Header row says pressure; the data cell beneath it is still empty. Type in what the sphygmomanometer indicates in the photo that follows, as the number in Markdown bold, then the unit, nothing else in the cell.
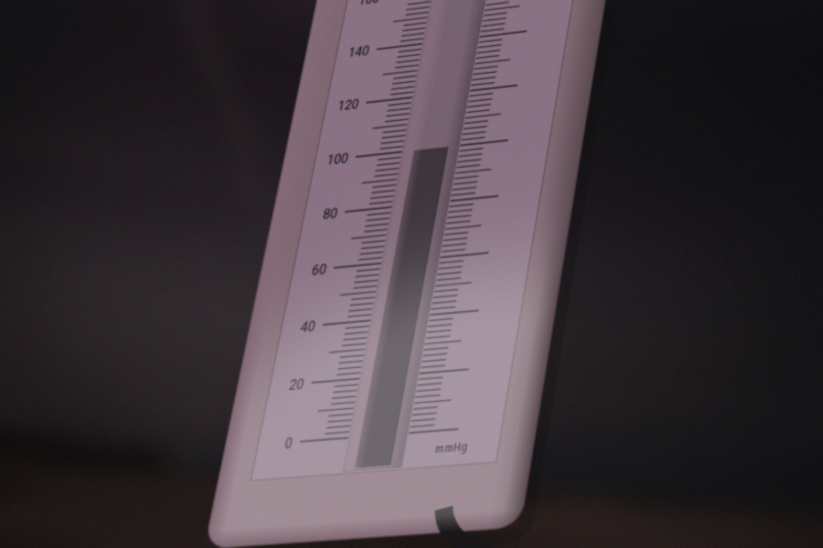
**100** mmHg
